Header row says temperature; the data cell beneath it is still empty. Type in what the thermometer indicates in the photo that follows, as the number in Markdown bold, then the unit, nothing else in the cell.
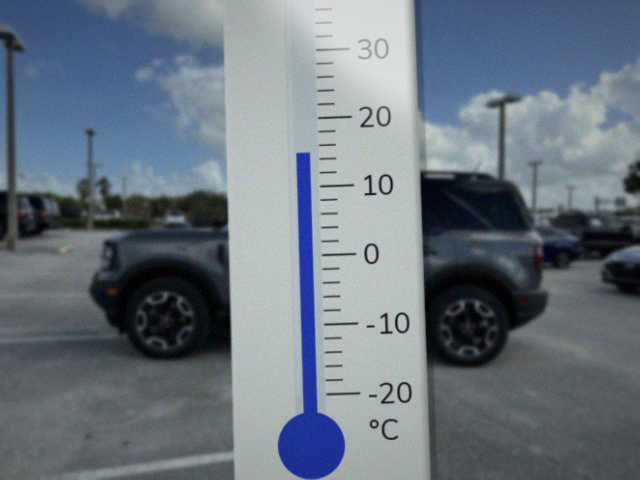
**15** °C
